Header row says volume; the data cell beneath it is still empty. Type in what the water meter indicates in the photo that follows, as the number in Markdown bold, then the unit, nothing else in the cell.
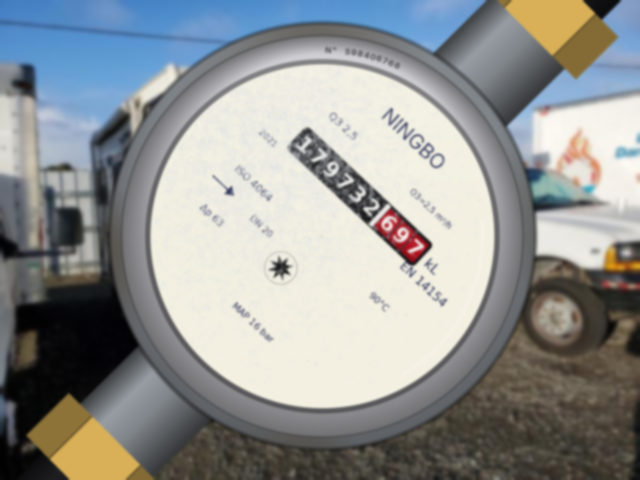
**179732.697** kL
